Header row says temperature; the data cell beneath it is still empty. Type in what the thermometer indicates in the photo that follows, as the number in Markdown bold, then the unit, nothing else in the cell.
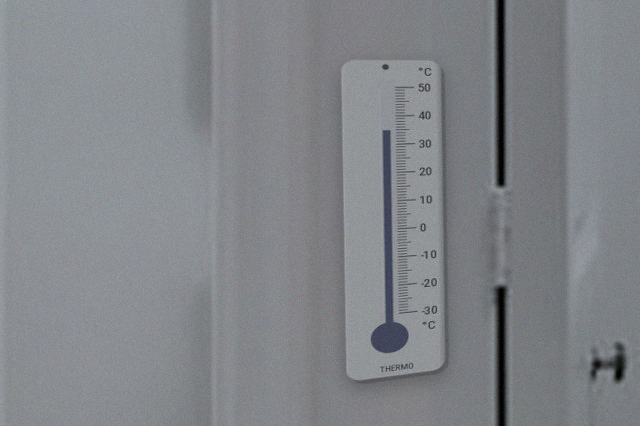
**35** °C
